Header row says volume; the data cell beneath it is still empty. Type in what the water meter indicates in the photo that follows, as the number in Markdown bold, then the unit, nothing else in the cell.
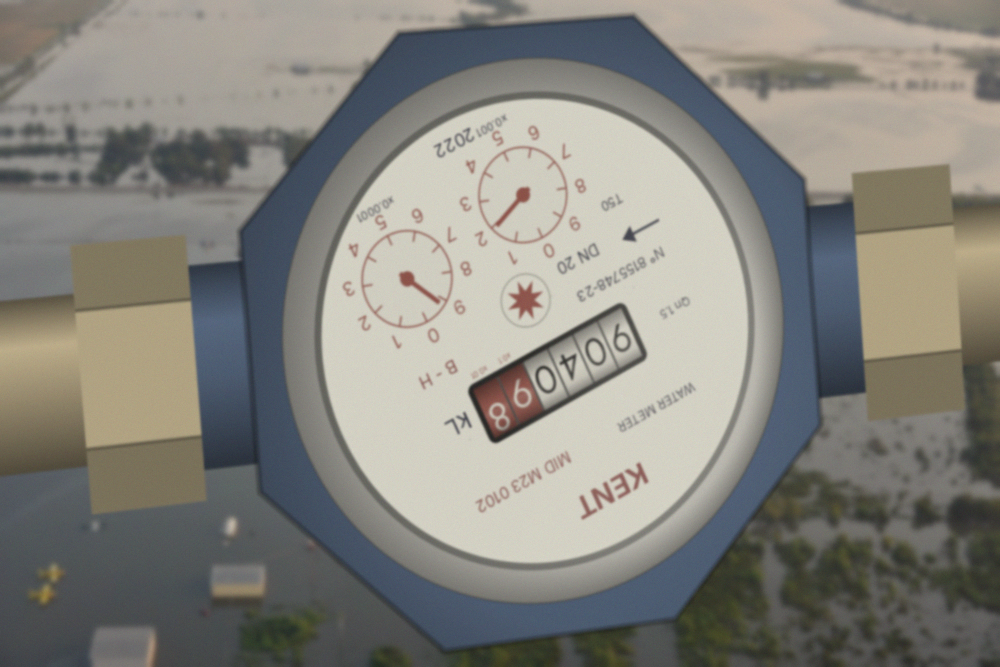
**9040.9819** kL
